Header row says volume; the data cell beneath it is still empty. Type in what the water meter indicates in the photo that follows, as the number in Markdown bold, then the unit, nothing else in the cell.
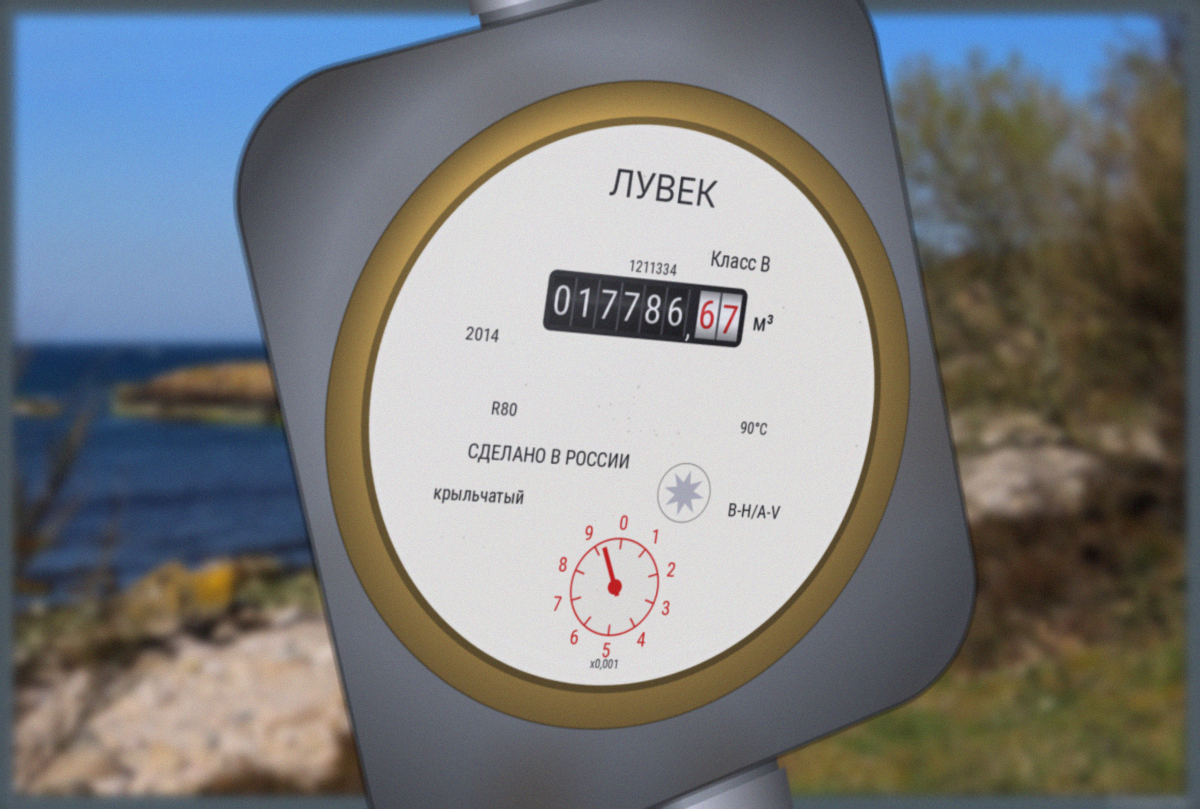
**17786.669** m³
